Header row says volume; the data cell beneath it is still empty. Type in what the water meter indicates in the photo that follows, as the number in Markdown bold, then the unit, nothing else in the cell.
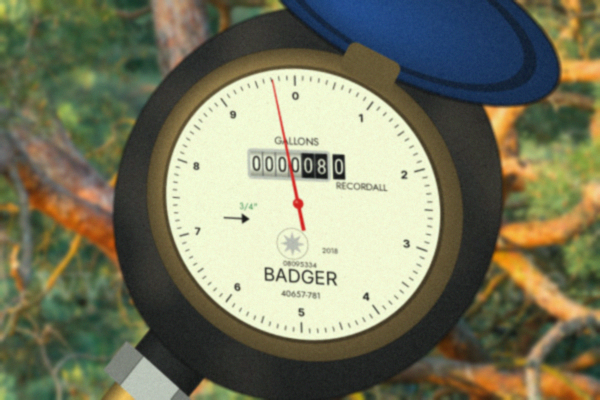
**79.7** gal
